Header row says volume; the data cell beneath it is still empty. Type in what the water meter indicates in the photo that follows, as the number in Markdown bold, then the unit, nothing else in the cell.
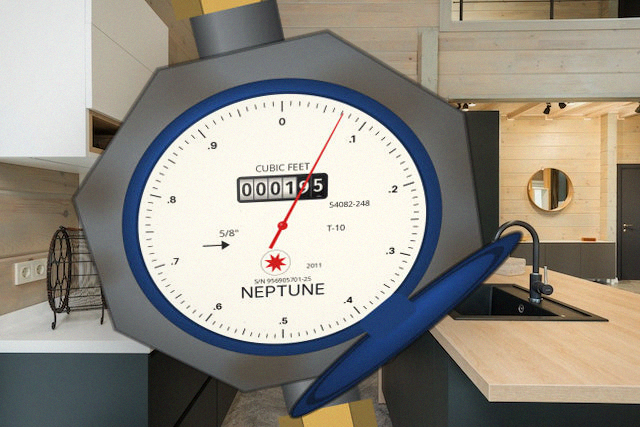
**195.07** ft³
